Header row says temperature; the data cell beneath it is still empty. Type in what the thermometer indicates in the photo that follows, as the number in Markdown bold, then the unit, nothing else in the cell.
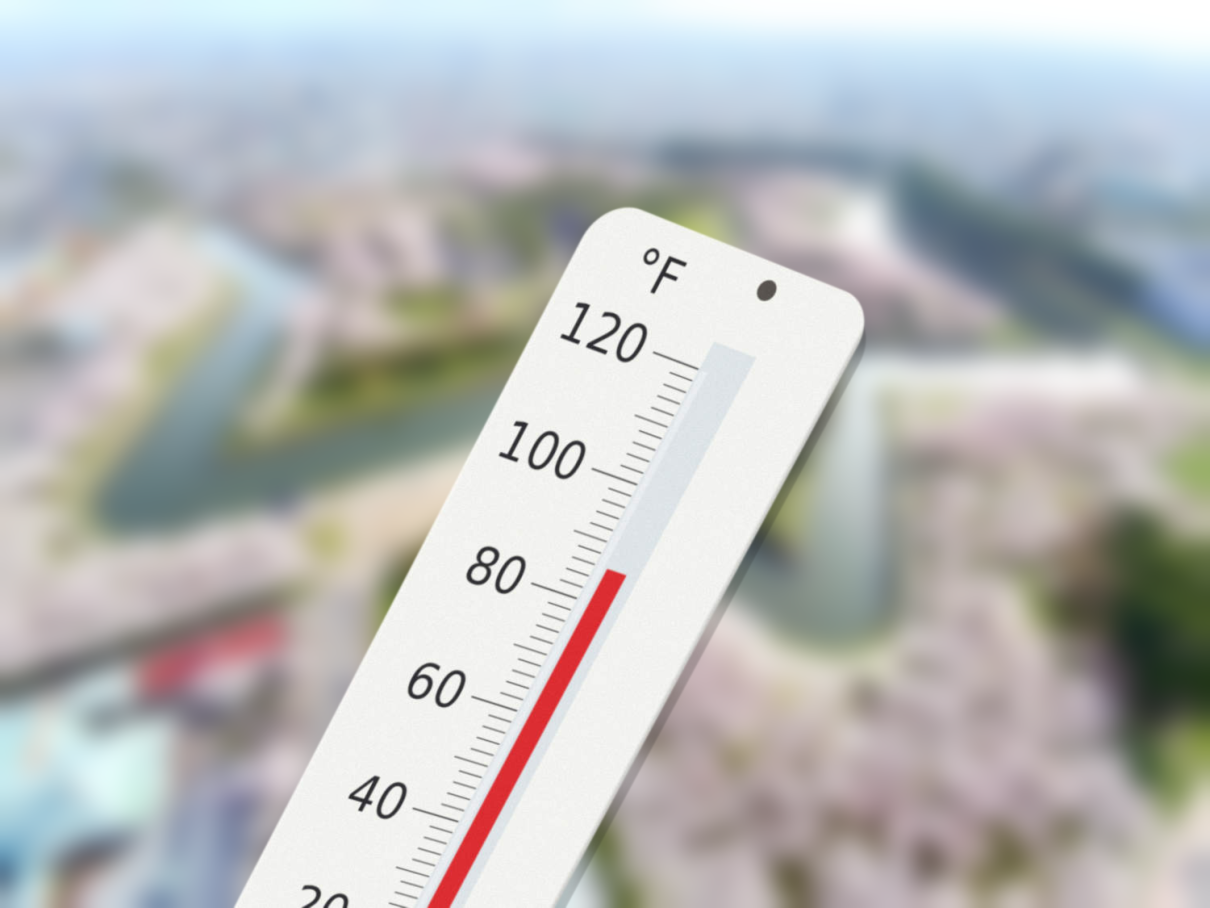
**86** °F
